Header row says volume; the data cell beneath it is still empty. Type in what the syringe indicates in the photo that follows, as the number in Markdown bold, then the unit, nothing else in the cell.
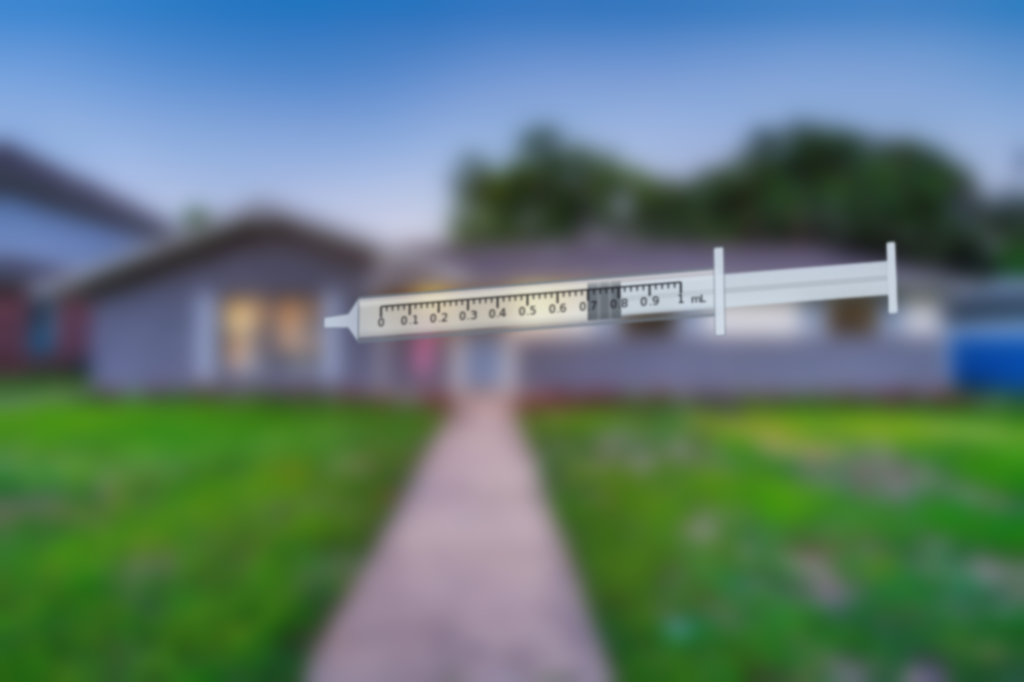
**0.7** mL
